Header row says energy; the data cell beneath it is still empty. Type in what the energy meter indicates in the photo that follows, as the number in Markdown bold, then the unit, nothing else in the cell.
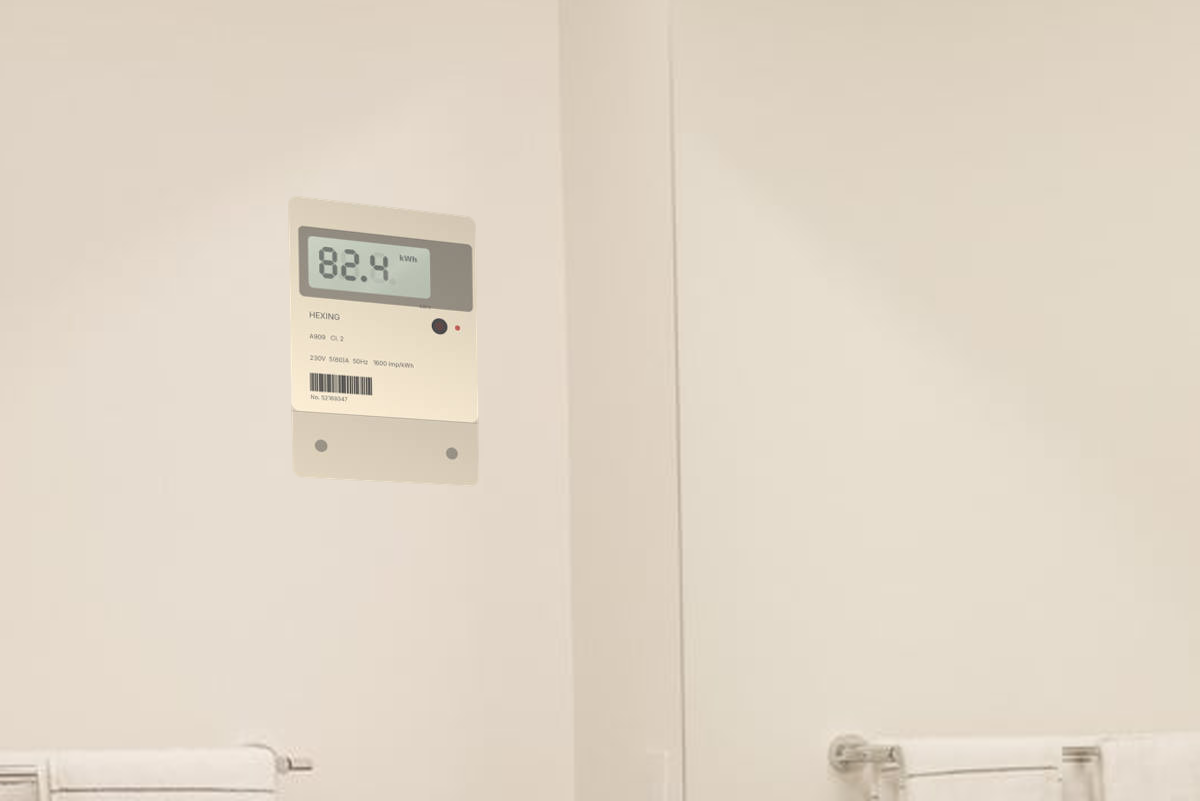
**82.4** kWh
